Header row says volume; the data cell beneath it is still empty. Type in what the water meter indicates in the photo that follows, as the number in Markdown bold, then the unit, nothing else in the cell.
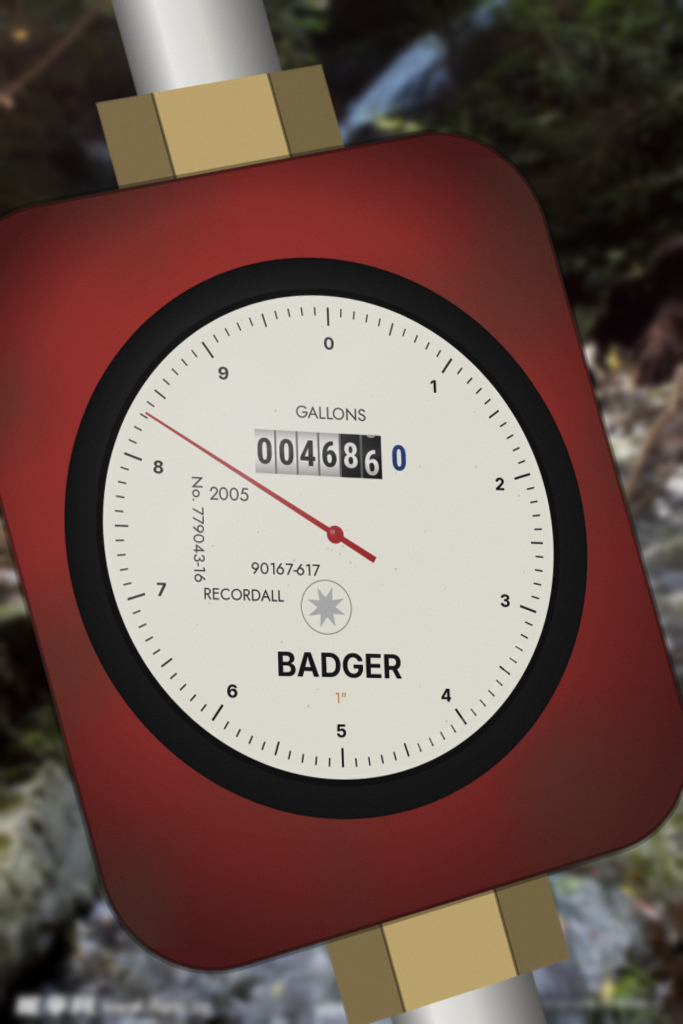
**46858.3** gal
